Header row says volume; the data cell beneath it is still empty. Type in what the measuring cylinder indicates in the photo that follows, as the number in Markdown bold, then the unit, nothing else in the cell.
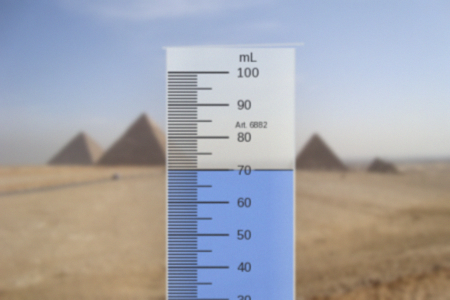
**70** mL
